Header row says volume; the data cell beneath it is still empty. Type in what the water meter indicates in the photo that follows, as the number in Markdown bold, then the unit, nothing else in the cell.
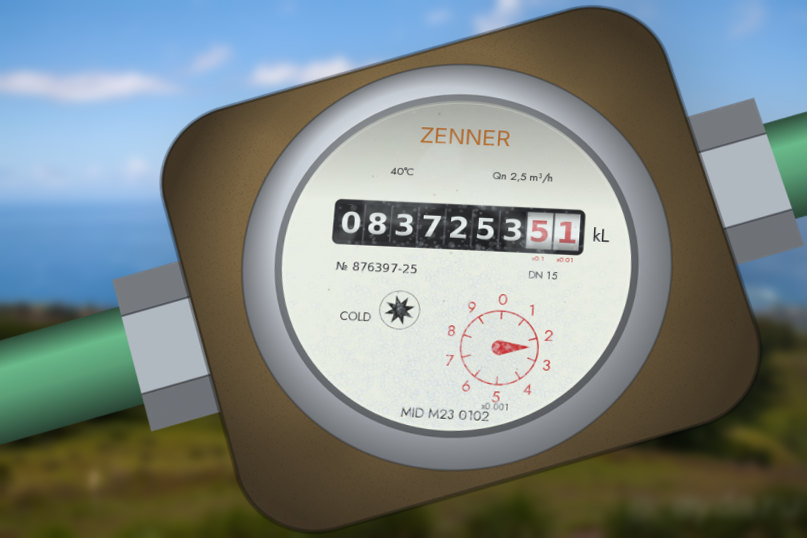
**837253.512** kL
